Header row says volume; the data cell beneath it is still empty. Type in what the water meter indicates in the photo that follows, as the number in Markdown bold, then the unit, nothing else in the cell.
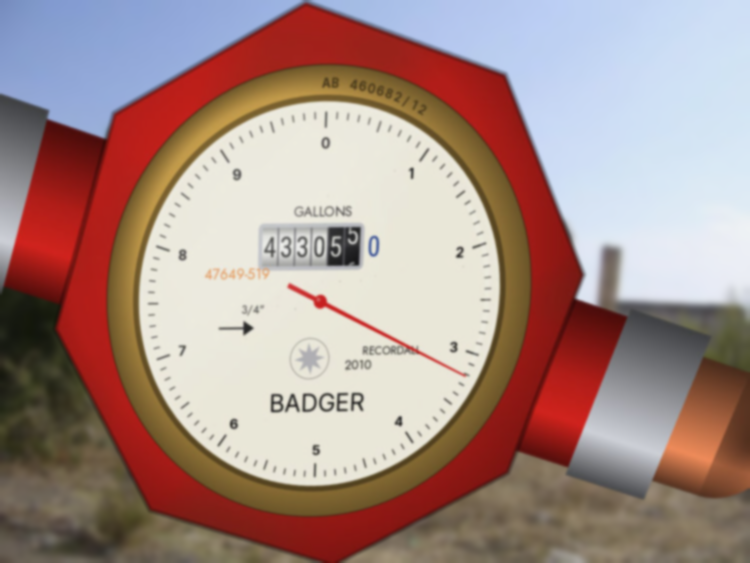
**4330553.2** gal
